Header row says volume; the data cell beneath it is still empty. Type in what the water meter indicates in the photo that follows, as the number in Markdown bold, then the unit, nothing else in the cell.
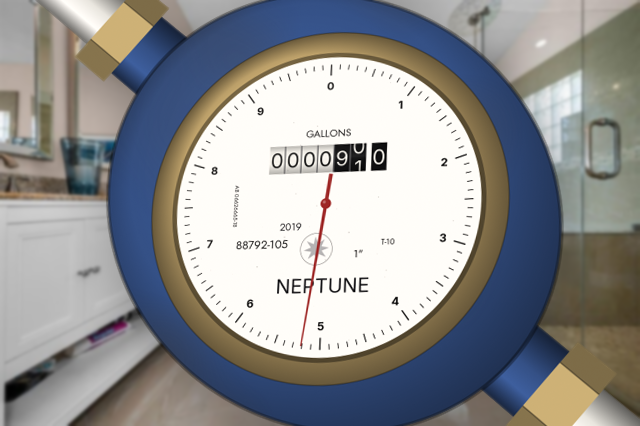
**905.2** gal
